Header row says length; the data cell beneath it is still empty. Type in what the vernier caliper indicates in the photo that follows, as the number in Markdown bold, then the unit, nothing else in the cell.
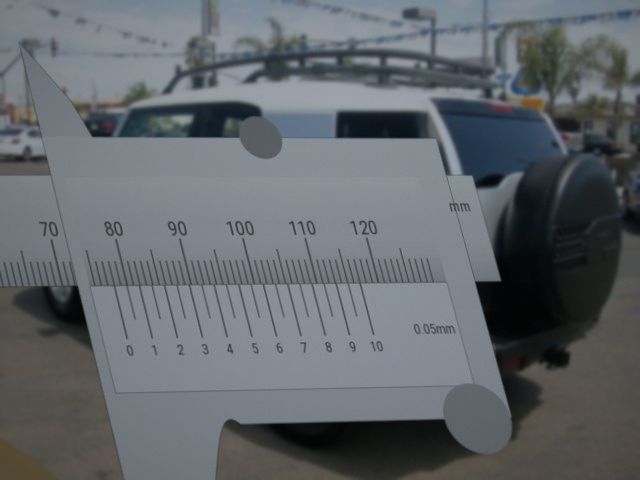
**78.0** mm
